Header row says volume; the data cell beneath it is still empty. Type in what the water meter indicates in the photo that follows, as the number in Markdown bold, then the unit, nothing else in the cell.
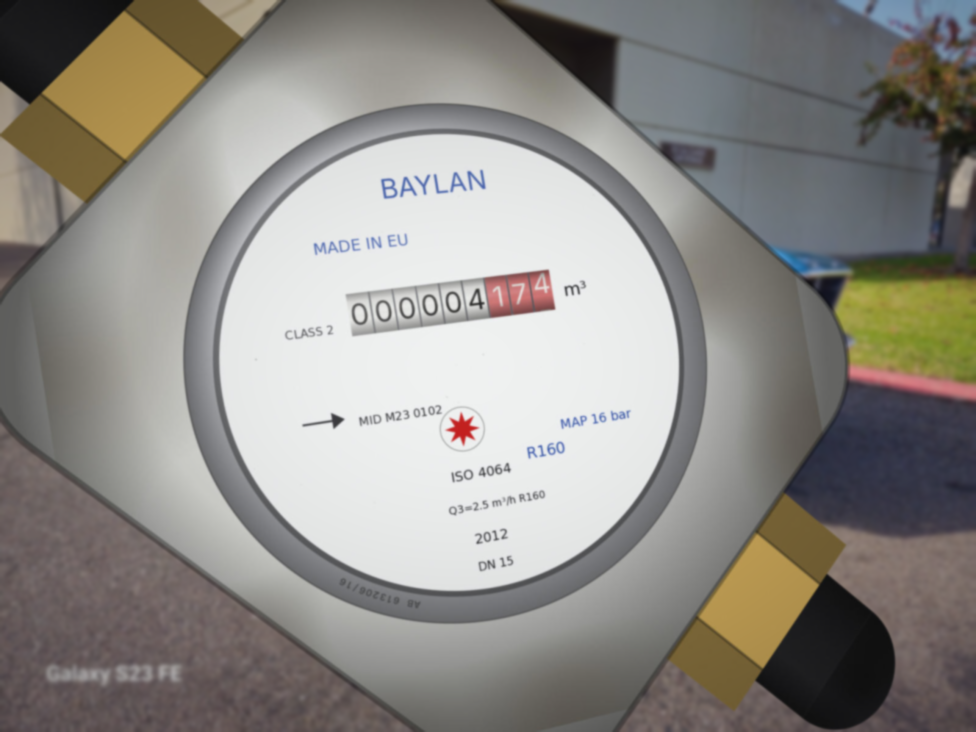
**4.174** m³
